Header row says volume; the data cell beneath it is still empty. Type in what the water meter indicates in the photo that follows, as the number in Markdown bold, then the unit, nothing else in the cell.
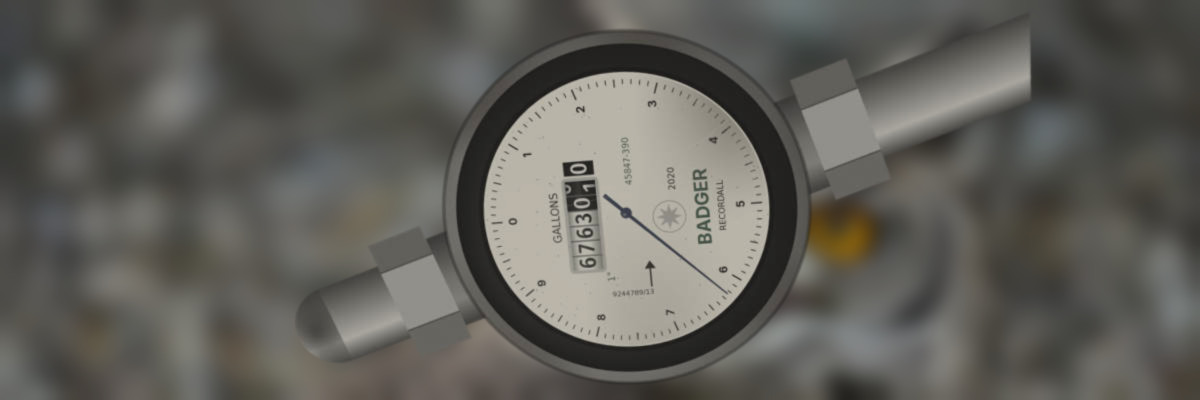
**6763006.2** gal
